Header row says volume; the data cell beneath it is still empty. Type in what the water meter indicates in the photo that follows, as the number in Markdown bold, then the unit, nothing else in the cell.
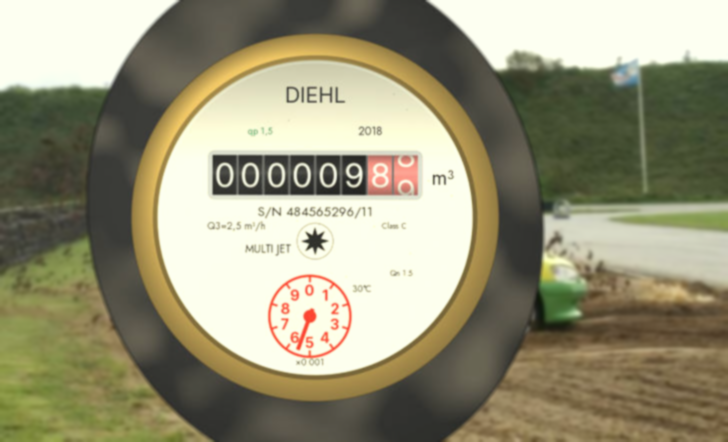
**9.885** m³
